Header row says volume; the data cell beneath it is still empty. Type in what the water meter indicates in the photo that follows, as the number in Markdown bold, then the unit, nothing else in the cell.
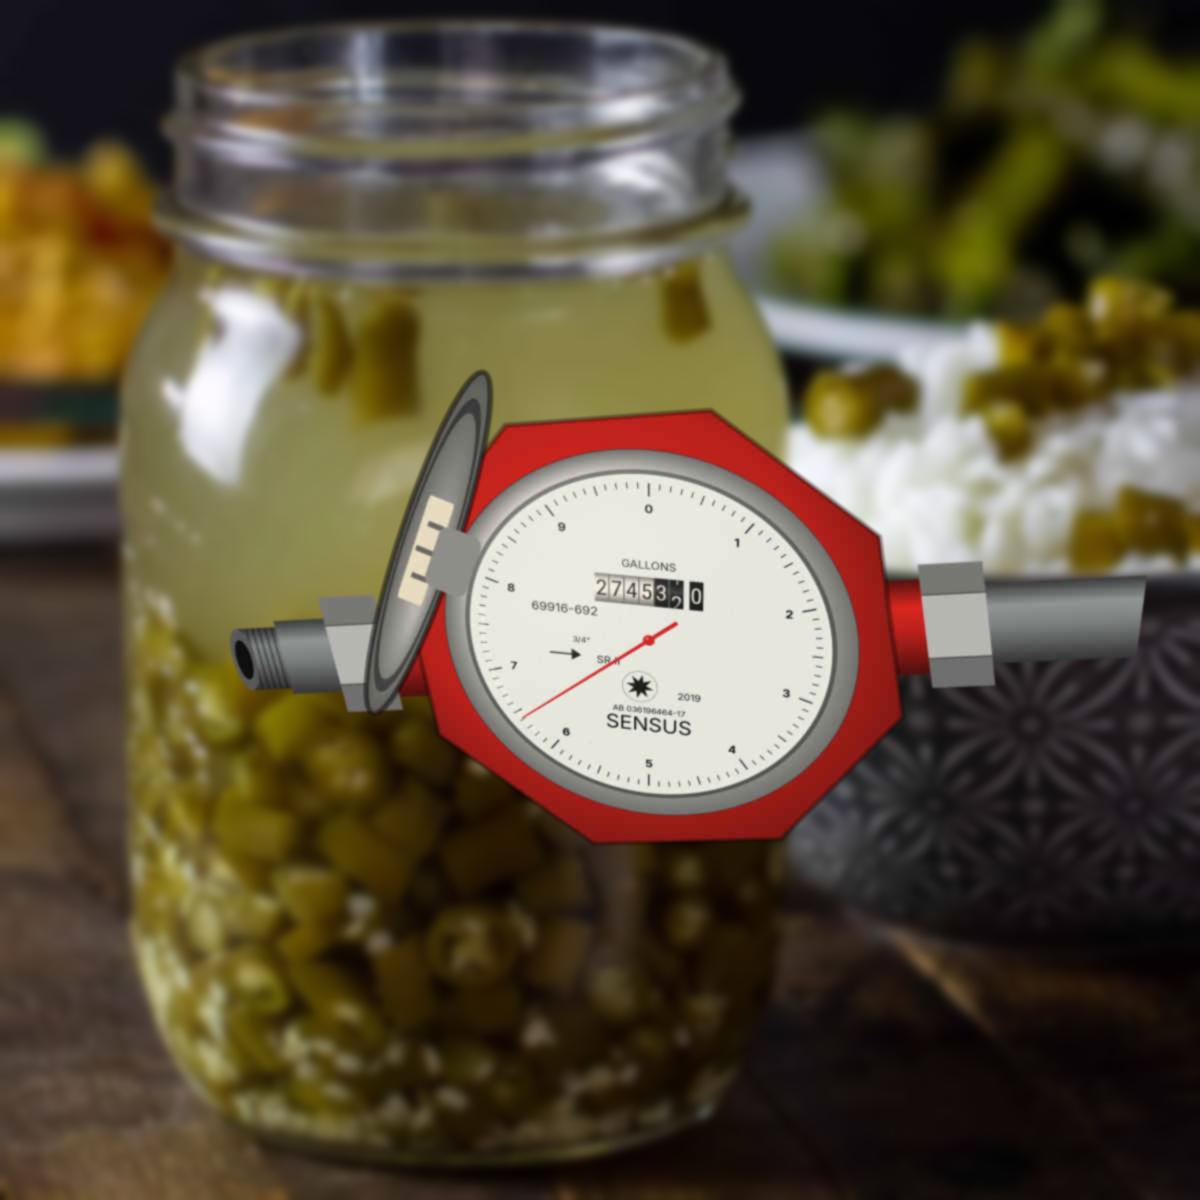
**2745316.4** gal
